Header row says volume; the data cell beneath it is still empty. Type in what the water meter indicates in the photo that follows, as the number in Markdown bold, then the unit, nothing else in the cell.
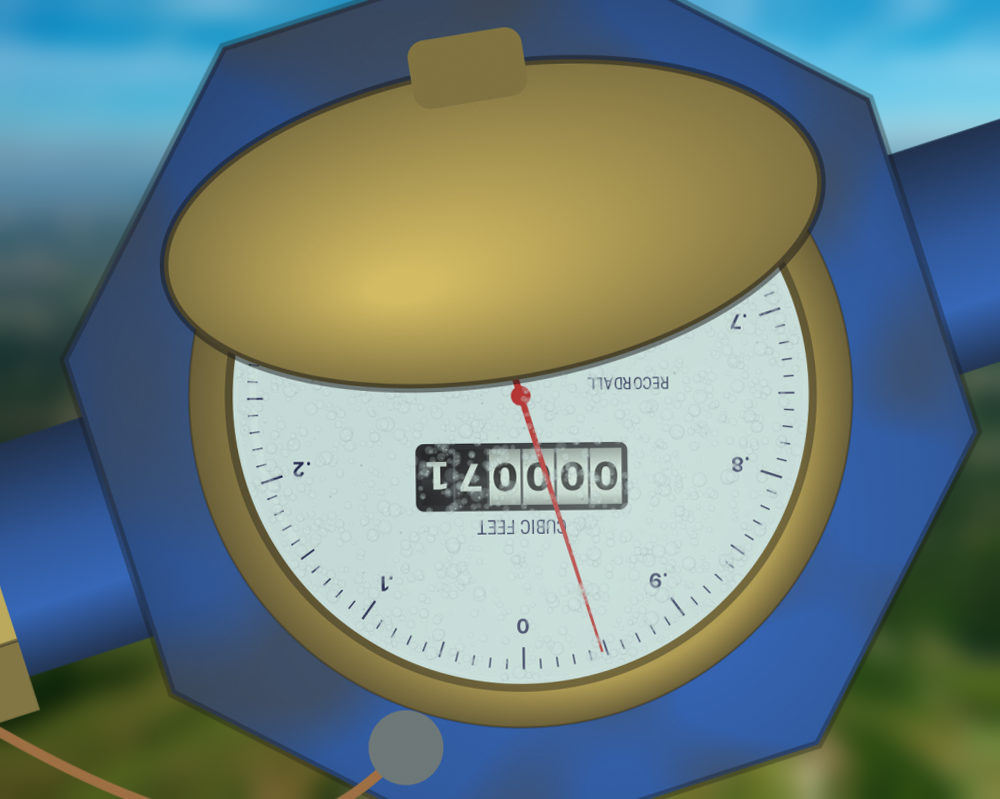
**70.95** ft³
